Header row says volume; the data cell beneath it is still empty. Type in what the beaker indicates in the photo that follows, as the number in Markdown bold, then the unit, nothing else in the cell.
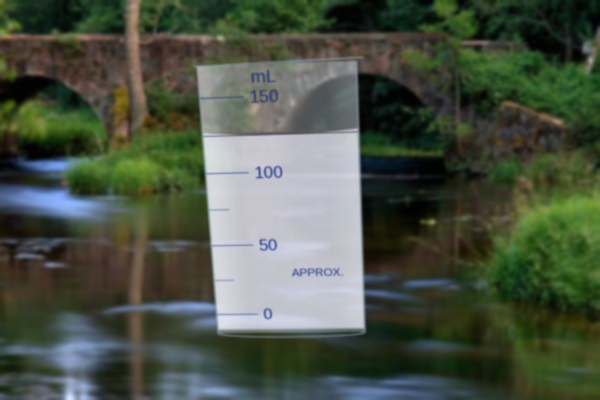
**125** mL
